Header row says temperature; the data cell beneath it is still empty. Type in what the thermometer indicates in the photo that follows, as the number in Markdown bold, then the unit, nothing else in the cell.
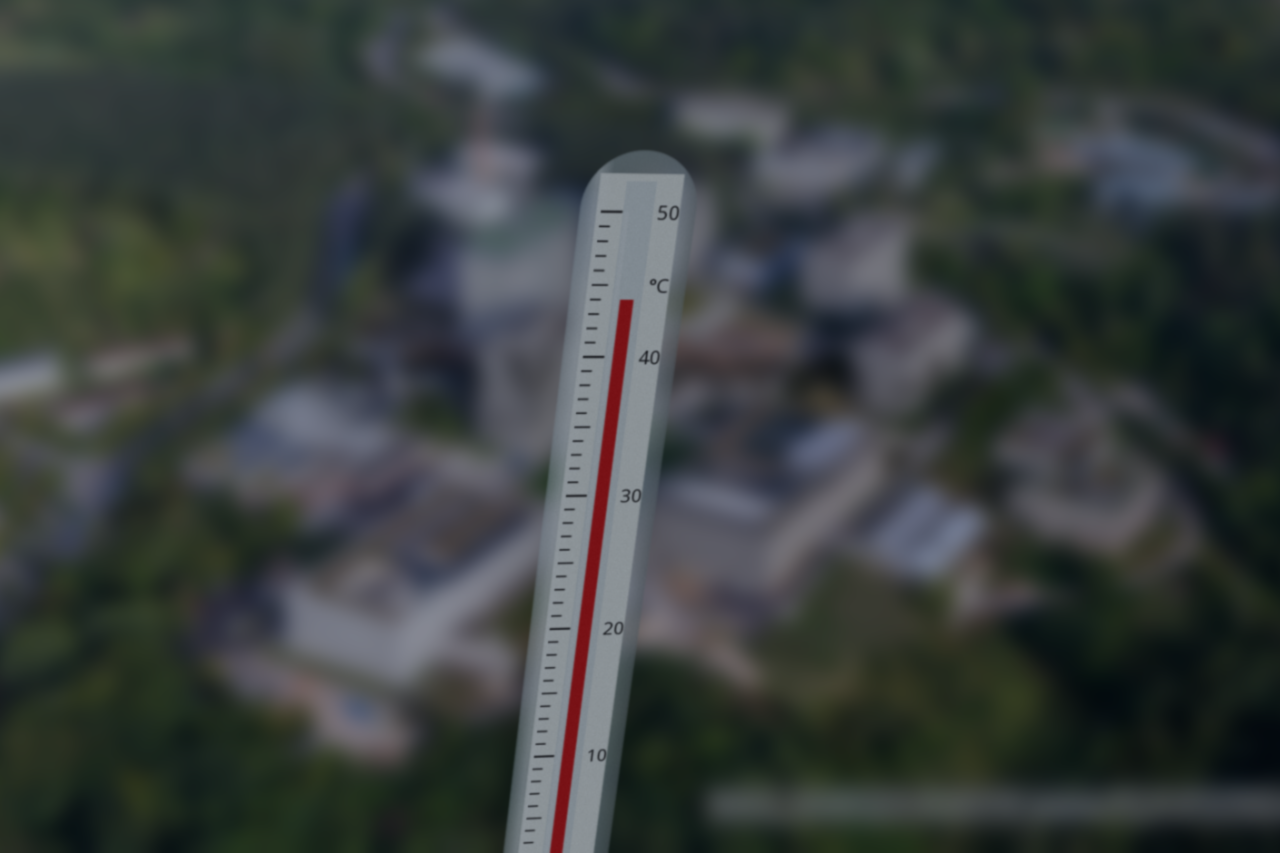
**44** °C
